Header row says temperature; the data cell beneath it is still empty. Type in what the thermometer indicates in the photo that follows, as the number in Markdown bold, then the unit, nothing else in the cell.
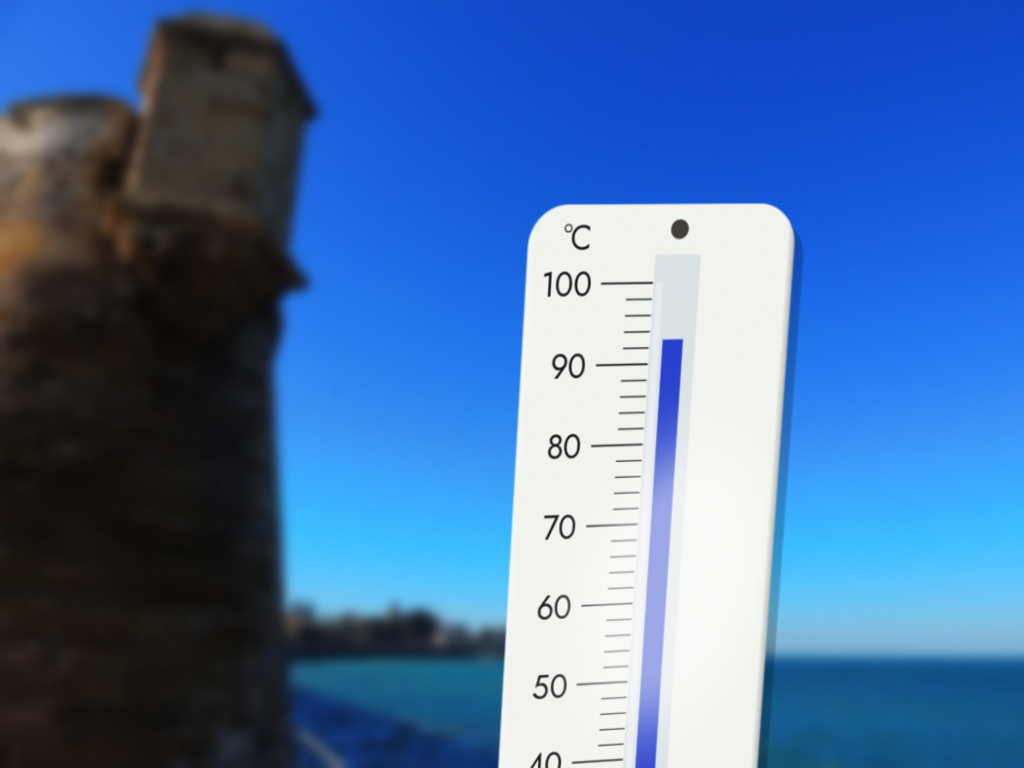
**93** °C
